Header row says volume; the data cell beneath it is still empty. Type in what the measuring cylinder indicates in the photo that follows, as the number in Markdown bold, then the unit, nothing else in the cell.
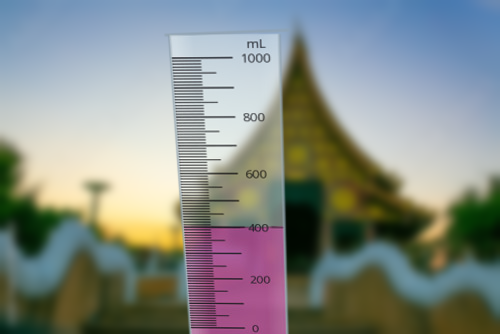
**400** mL
